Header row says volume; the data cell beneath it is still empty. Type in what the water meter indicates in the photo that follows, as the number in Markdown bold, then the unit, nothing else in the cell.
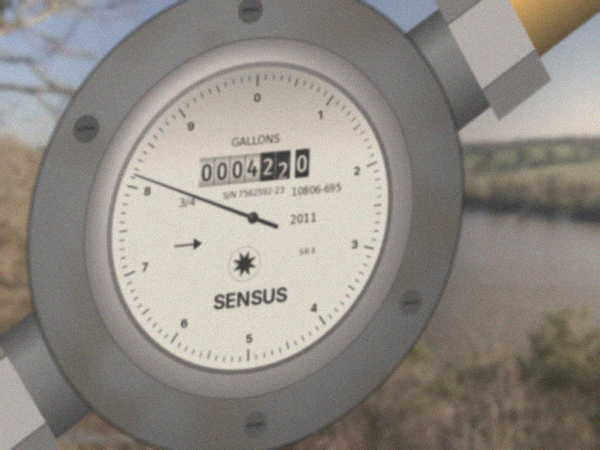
**4218.1** gal
